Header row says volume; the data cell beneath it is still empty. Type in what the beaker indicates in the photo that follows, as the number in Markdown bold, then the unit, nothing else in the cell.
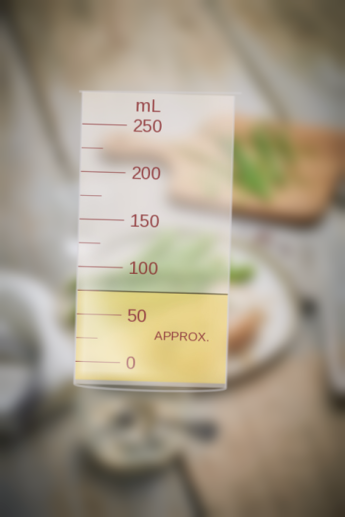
**75** mL
